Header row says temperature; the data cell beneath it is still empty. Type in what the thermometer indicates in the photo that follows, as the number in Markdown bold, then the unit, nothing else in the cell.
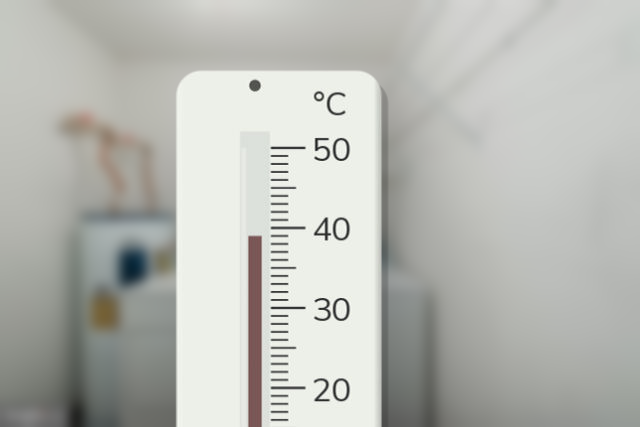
**39** °C
